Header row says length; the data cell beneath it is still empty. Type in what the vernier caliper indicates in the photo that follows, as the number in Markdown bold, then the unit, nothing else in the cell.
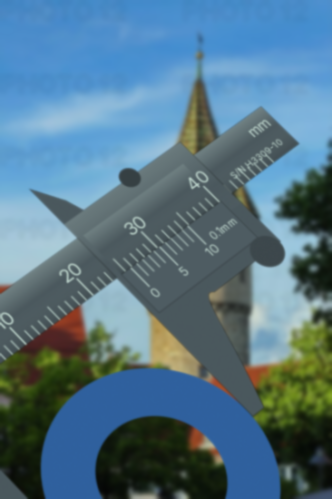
**25.8** mm
